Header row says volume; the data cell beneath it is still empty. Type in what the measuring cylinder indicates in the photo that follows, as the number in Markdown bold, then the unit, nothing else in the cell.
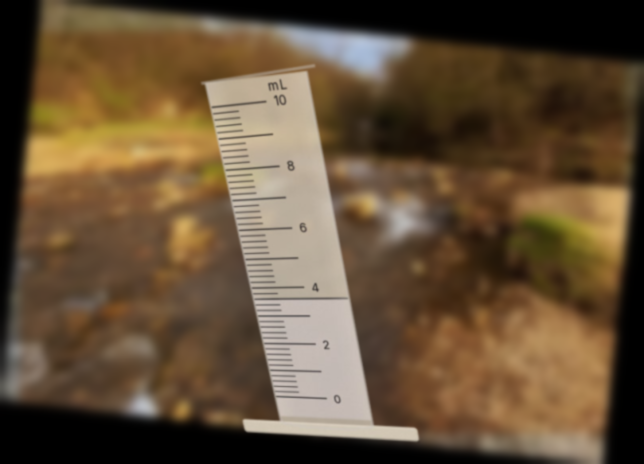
**3.6** mL
